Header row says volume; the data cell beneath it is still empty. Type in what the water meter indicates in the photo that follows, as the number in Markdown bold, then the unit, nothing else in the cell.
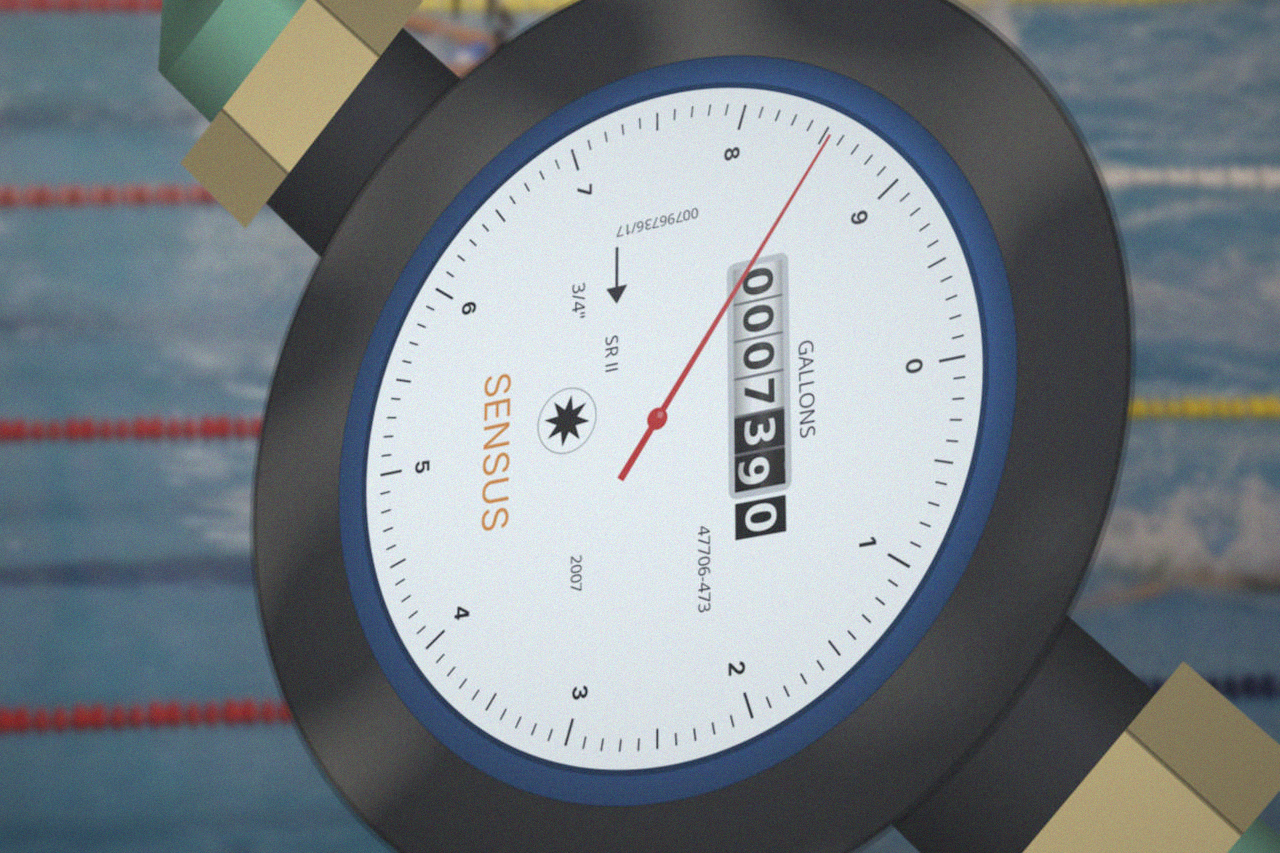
**7388.5** gal
